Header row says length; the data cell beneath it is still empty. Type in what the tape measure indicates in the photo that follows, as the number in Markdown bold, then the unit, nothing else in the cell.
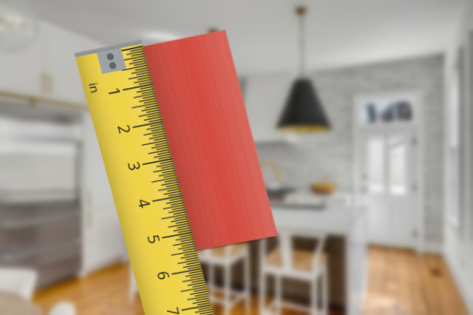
**5.5** in
